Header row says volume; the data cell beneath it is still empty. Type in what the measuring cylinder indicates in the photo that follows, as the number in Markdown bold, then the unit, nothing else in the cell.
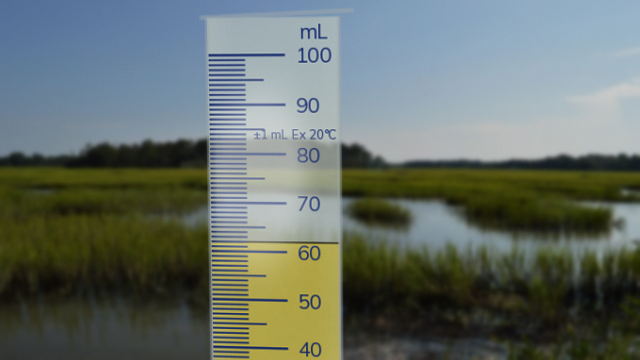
**62** mL
